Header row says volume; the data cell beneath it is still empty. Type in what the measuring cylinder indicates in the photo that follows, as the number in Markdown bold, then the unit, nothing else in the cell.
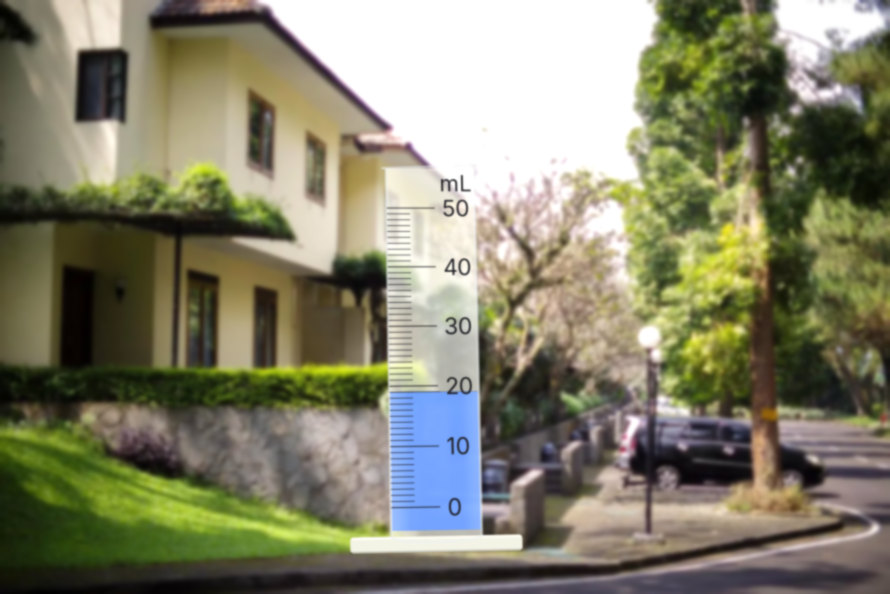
**19** mL
